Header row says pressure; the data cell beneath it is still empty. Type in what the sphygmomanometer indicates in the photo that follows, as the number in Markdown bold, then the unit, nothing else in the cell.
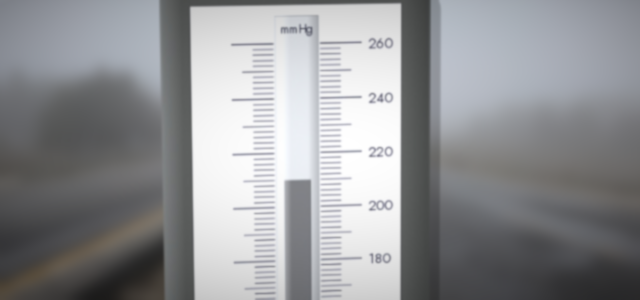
**210** mmHg
